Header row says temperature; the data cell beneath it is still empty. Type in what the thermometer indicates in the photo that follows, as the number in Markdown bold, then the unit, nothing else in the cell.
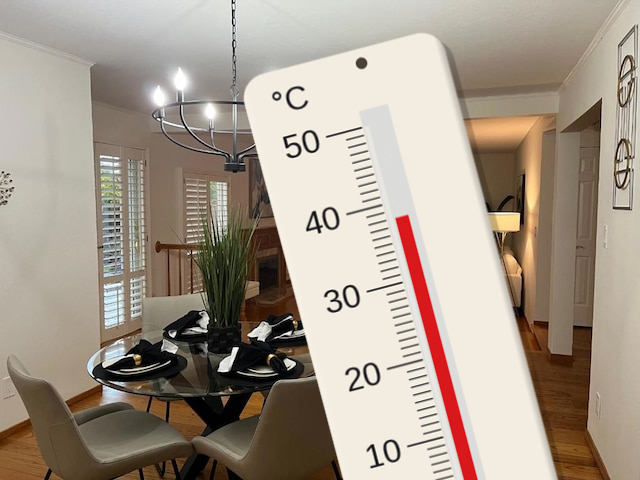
**38** °C
